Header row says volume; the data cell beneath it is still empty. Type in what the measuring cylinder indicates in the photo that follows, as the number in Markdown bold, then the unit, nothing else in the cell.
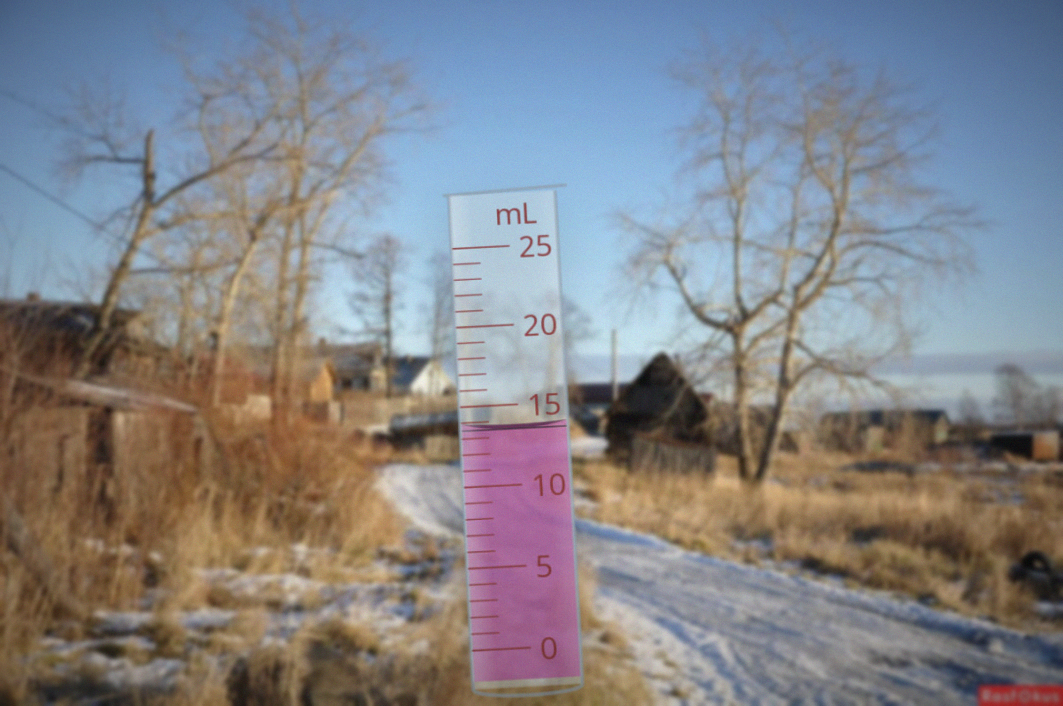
**13.5** mL
